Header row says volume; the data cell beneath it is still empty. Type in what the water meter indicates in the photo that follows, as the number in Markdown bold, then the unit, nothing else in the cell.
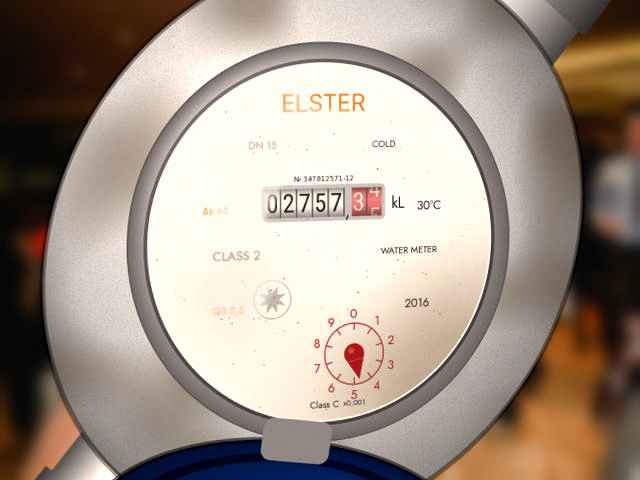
**2757.344** kL
